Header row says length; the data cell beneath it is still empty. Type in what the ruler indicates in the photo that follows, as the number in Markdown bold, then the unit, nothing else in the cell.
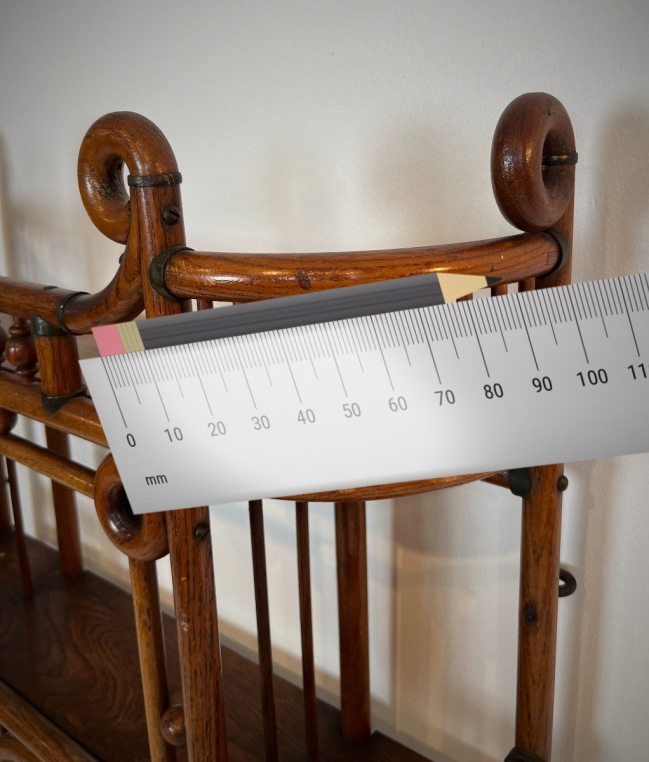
**88** mm
